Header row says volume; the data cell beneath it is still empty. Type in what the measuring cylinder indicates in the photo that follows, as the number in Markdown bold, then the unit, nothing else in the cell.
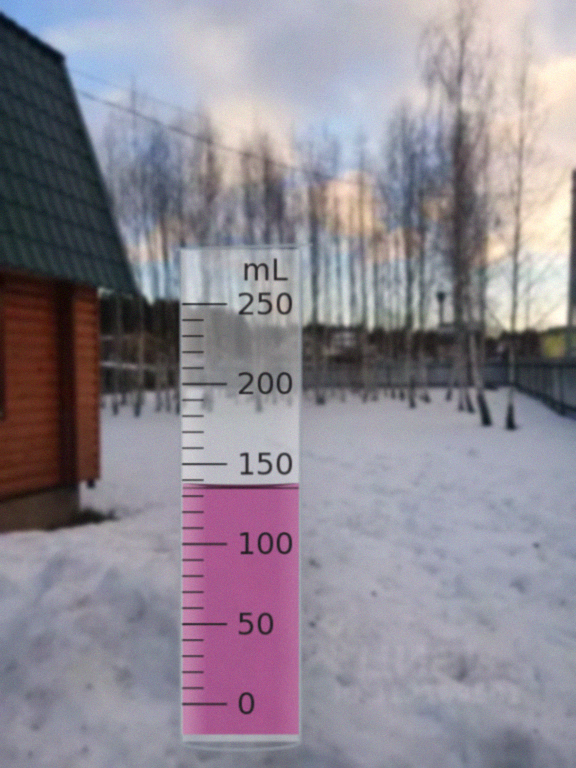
**135** mL
